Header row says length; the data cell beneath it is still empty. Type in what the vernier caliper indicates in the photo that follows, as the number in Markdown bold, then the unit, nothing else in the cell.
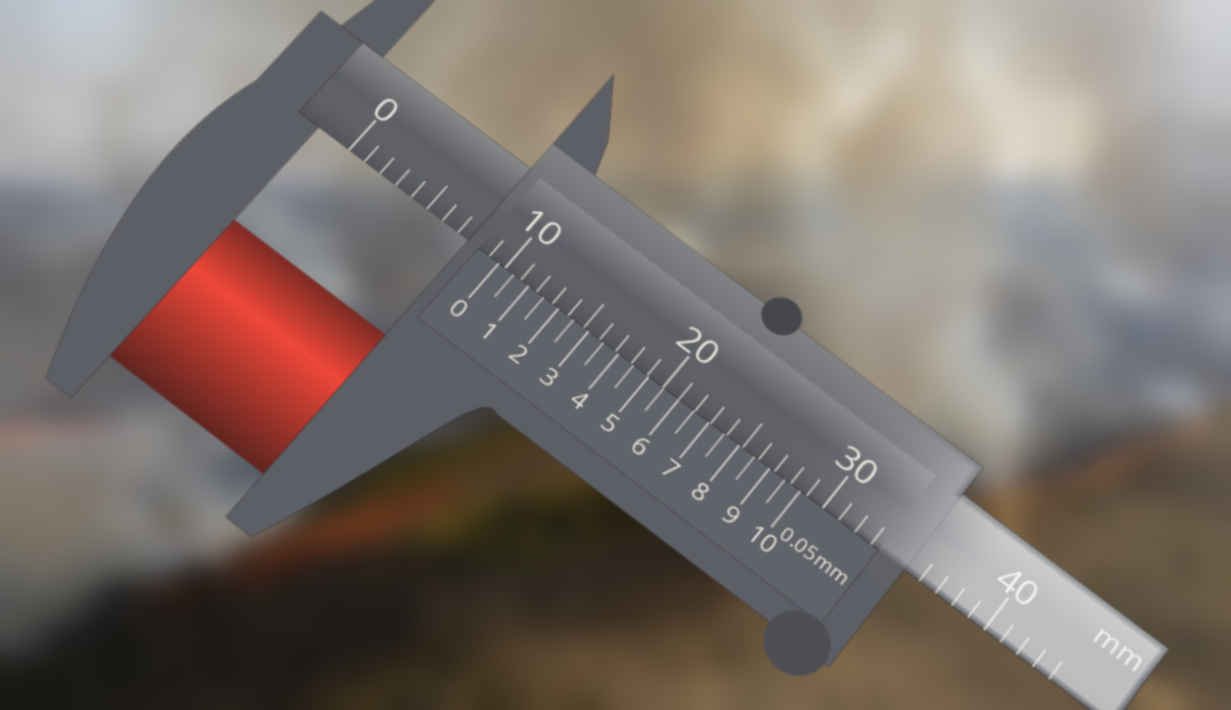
**9.6** mm
